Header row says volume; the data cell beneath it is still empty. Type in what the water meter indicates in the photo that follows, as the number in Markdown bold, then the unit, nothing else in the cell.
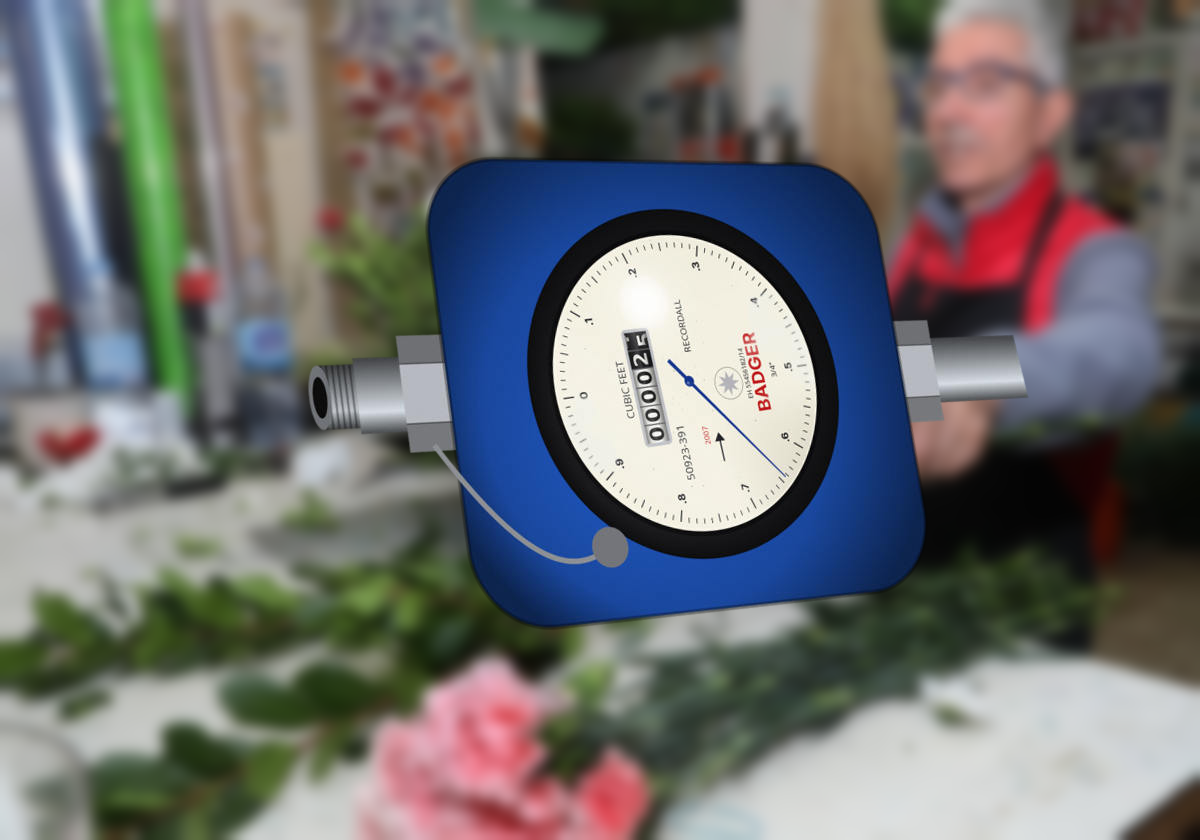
**24.64** ft³
